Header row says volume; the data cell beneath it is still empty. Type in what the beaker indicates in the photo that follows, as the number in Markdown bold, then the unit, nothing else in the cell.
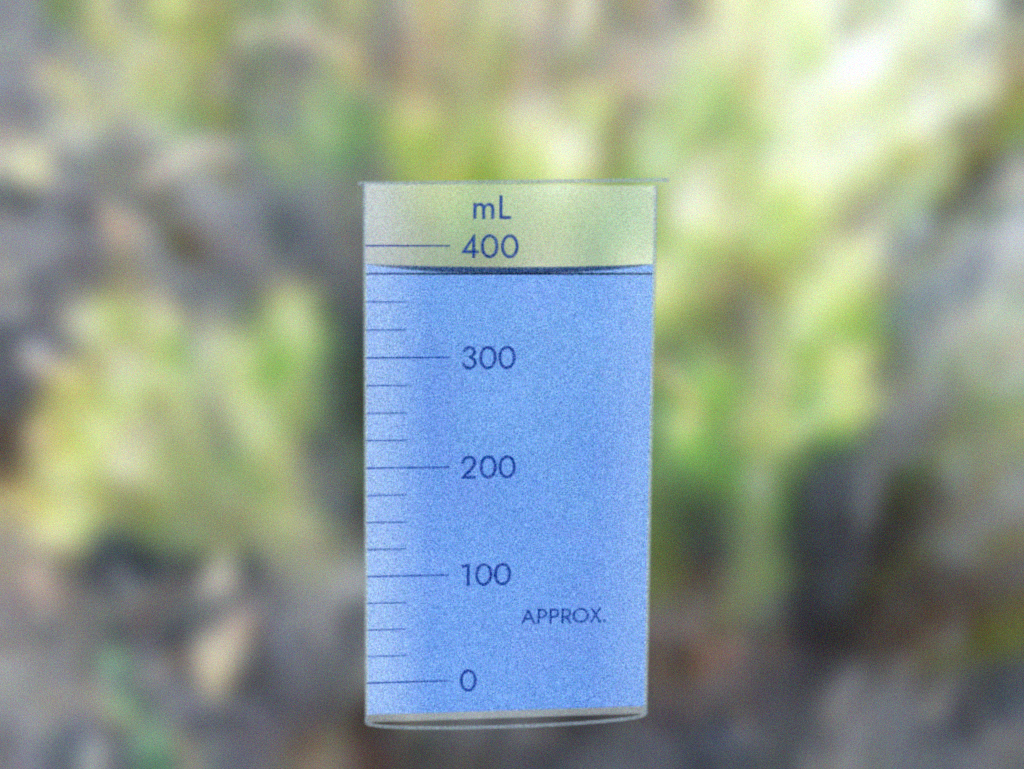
**375** mL
